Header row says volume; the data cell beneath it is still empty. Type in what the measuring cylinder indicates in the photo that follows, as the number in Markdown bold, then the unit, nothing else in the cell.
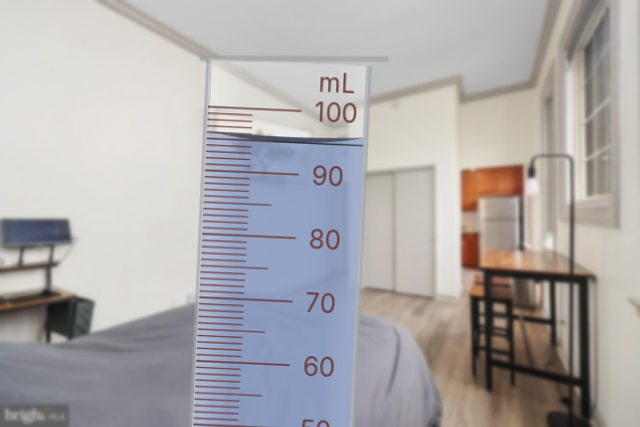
**95** mL
